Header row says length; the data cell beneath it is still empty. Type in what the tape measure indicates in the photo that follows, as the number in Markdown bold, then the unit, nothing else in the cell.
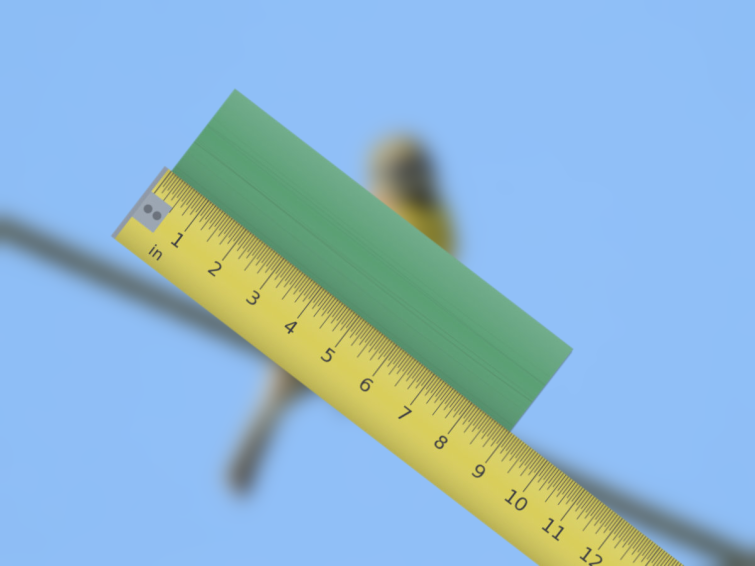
**9** in
